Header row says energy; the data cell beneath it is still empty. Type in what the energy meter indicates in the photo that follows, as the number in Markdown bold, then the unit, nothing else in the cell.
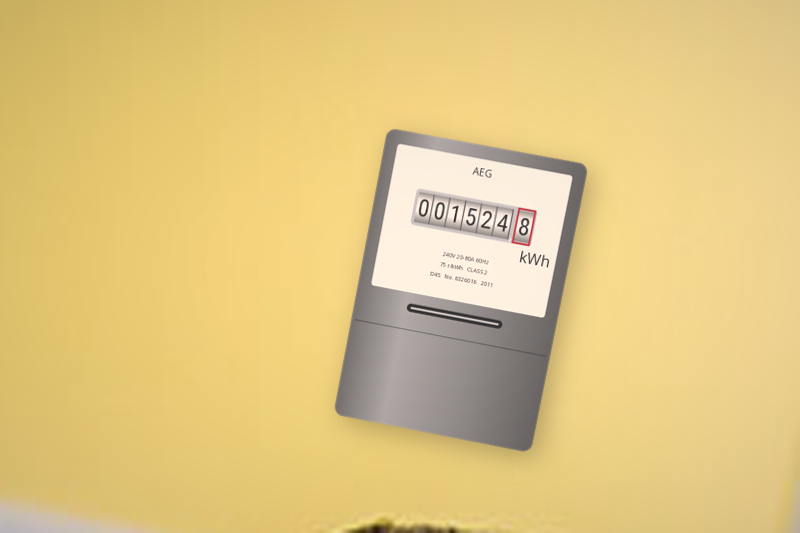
**1524.8** kWh
